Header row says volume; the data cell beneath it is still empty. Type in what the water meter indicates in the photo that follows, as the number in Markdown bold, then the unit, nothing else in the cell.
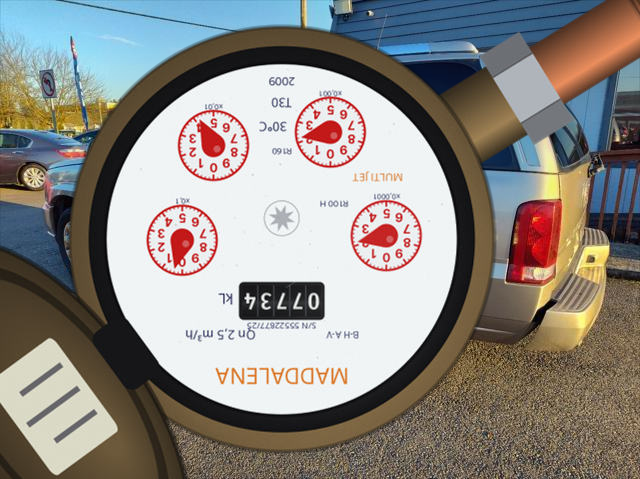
**7734.0422** kL
